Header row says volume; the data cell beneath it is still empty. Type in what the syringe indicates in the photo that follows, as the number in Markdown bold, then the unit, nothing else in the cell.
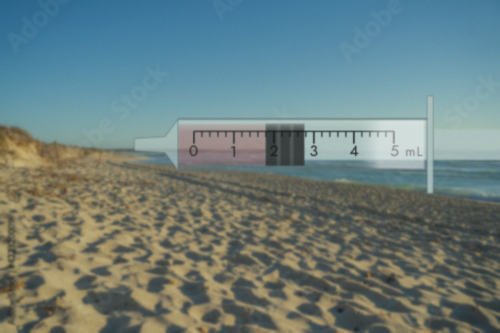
**1.8** mL
